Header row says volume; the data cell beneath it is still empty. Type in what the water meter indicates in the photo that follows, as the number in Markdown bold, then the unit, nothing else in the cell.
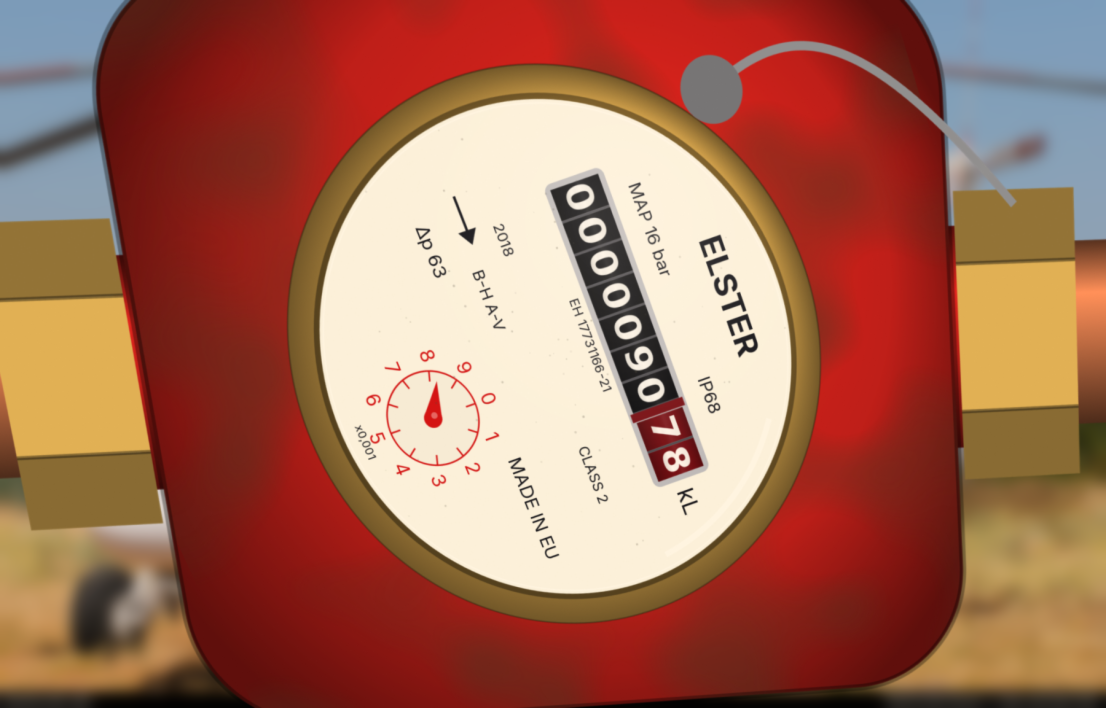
**90.788** kL
